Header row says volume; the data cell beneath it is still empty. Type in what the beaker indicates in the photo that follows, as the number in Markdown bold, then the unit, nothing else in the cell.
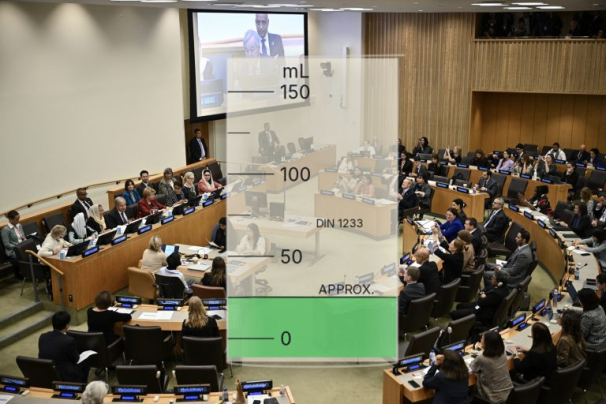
**25** mL
